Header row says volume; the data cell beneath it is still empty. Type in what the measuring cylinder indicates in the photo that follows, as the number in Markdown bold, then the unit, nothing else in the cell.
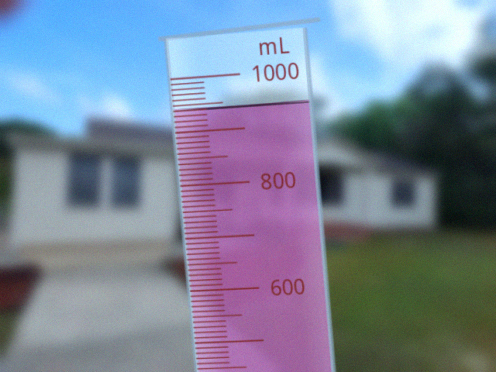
**940** mL
